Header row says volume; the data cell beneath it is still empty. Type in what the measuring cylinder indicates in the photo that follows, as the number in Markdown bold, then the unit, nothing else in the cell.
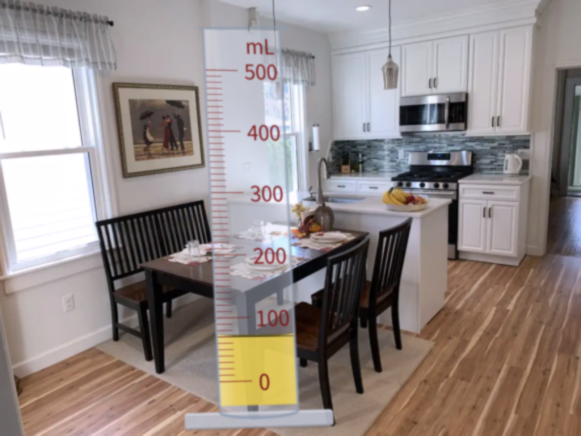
**70** mL
